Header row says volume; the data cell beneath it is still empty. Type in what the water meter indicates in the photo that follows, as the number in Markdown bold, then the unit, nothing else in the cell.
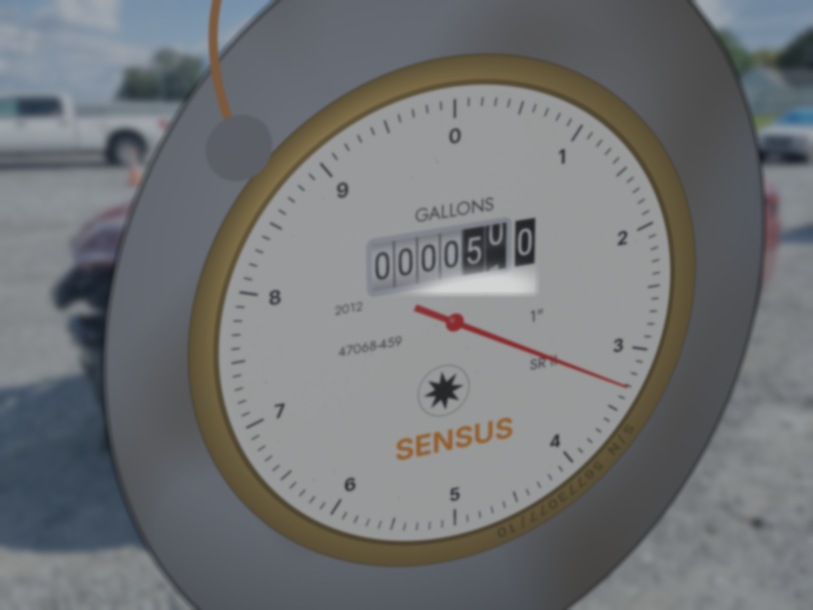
**503.3** gal
